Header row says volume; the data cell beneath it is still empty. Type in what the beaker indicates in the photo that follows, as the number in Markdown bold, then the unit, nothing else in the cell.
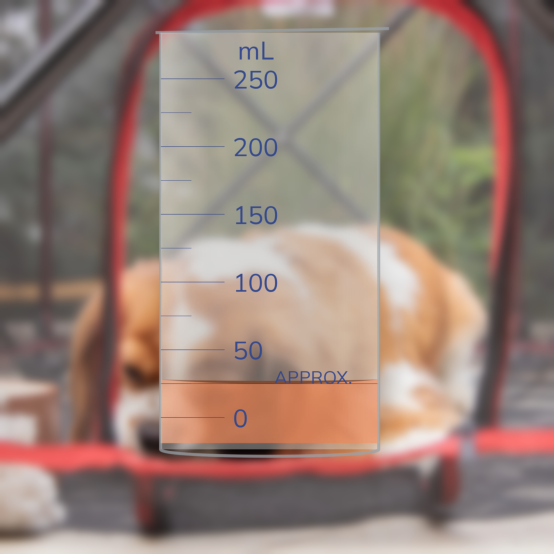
**25** mL
